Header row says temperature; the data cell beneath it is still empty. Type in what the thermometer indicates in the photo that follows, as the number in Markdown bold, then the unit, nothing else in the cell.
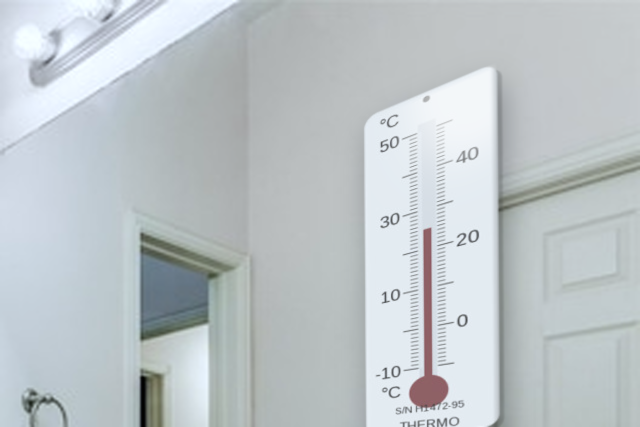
**25** °C
